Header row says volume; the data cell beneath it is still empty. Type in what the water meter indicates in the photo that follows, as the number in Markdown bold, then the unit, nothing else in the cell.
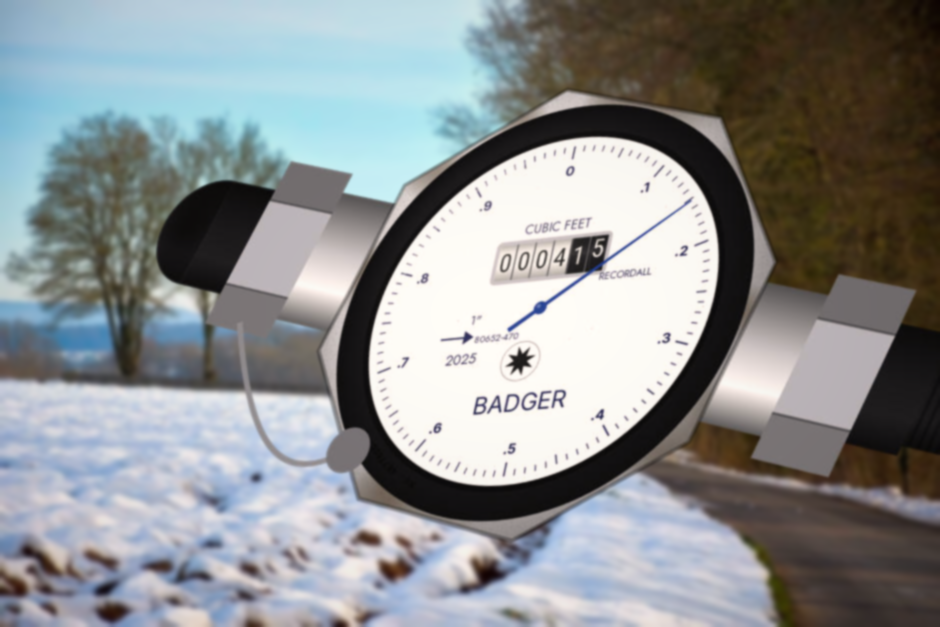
**415.15** ft³
